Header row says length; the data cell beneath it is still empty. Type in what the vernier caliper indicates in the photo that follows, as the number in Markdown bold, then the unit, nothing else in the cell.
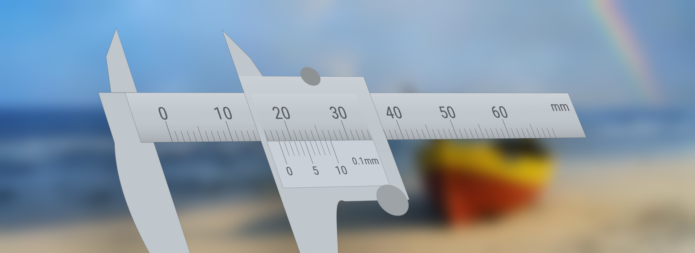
**17.8** mm
